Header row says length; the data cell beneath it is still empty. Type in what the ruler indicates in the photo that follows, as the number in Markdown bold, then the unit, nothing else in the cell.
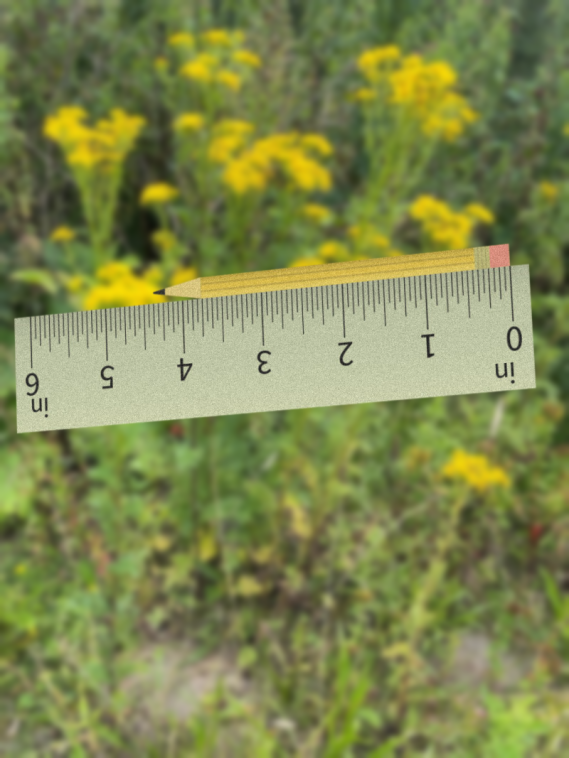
**4.375** in
